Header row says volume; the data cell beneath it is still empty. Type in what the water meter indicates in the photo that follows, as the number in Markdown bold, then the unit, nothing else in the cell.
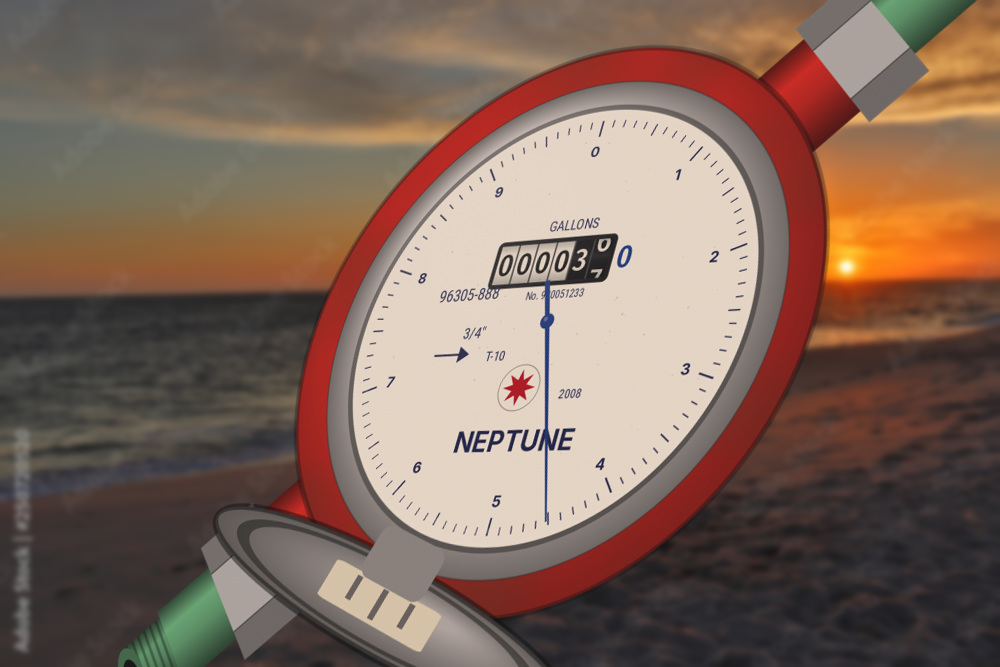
**364.5** gal
